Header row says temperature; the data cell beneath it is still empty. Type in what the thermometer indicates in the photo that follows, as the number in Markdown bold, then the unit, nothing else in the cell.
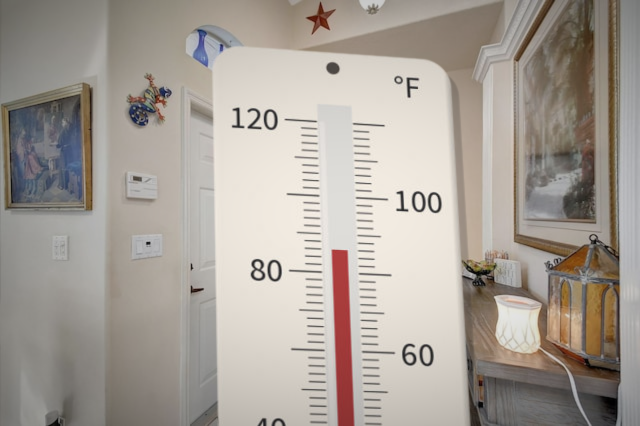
**86** °F
